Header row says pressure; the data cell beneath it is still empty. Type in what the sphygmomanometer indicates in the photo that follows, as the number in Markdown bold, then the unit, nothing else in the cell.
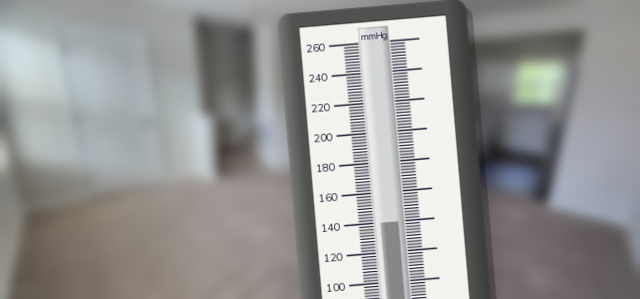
**140** mmHg
